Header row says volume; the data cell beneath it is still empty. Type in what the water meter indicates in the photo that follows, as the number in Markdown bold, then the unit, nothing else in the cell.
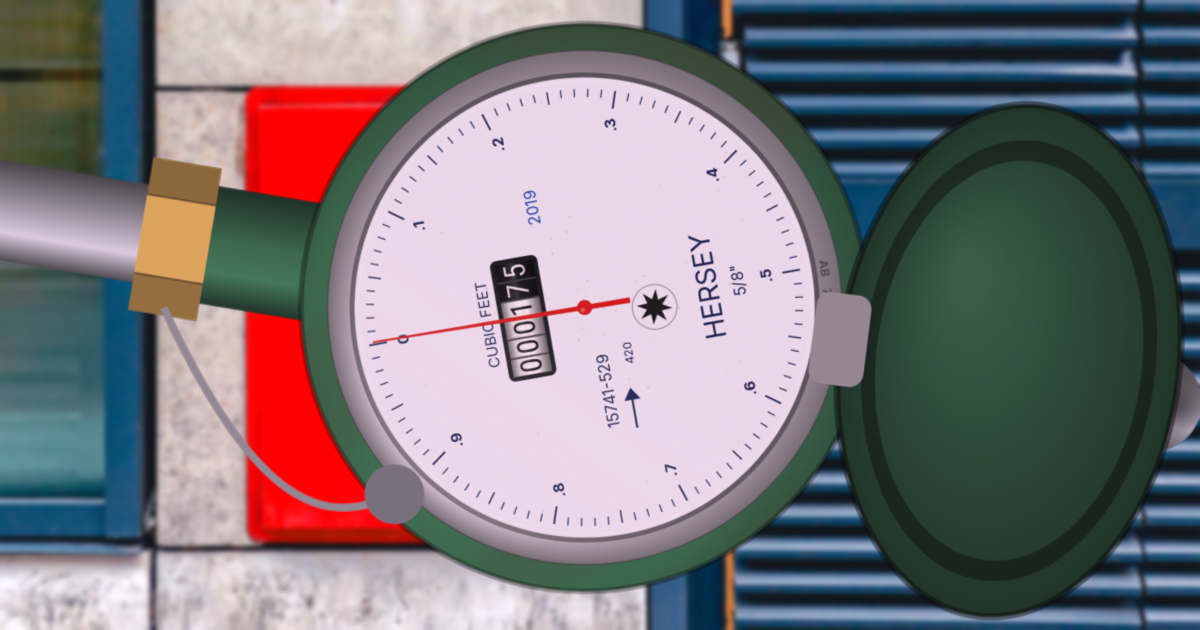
**175.00** ft³
